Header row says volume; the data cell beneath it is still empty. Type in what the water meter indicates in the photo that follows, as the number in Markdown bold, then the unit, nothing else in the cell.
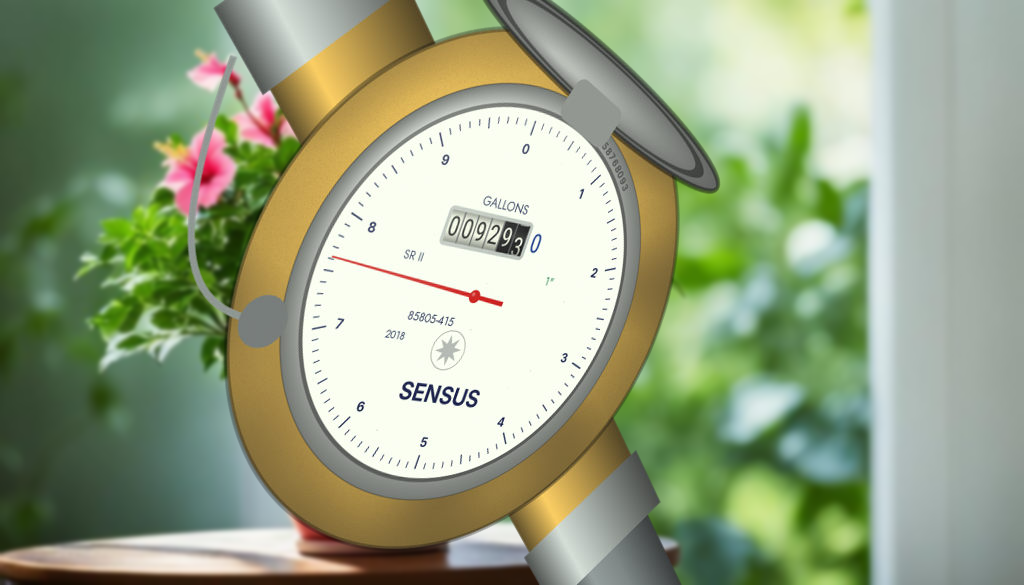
**92927.6** gal
